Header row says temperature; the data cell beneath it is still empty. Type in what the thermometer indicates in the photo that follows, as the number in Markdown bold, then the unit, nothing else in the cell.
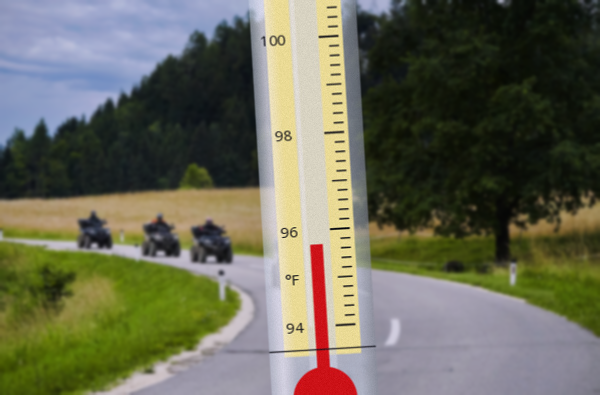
**95.7** °F
